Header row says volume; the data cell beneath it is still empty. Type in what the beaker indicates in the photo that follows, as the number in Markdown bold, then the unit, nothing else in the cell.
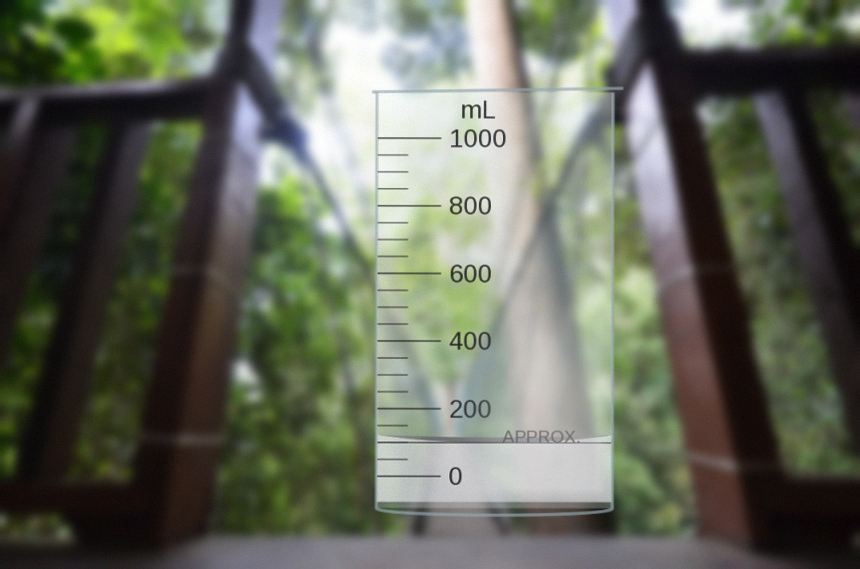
**100** mL
